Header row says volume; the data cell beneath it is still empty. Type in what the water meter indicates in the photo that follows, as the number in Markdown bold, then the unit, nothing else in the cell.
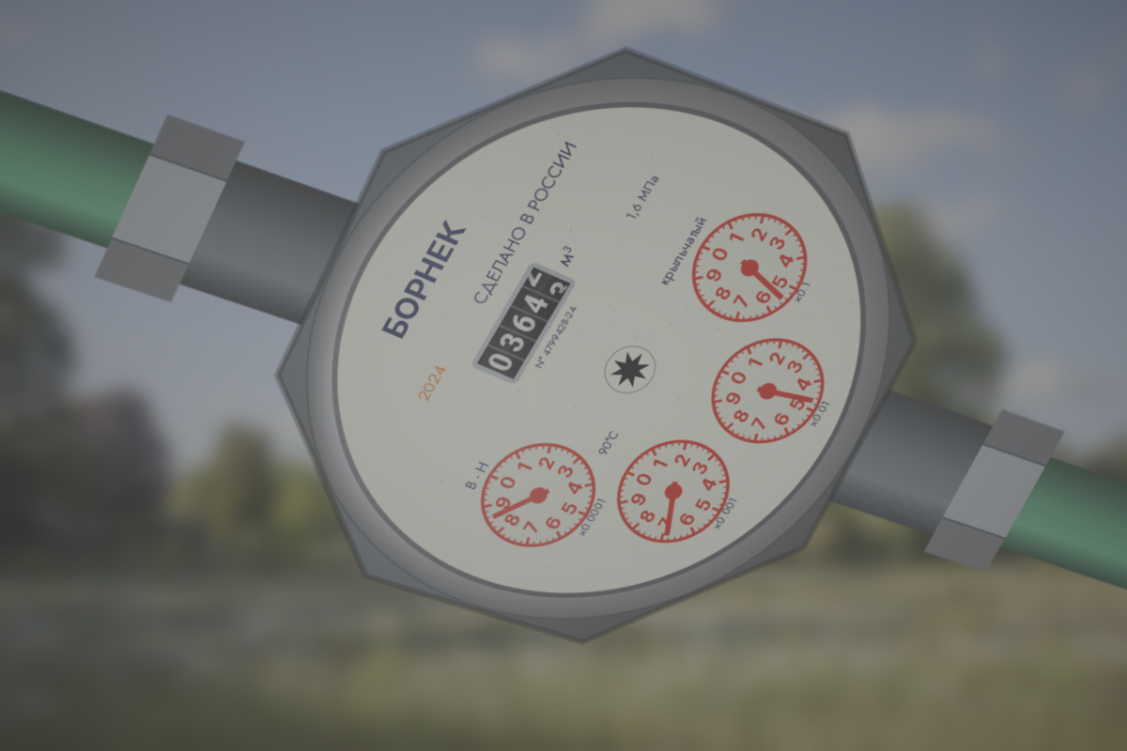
**3642.5468** m³
